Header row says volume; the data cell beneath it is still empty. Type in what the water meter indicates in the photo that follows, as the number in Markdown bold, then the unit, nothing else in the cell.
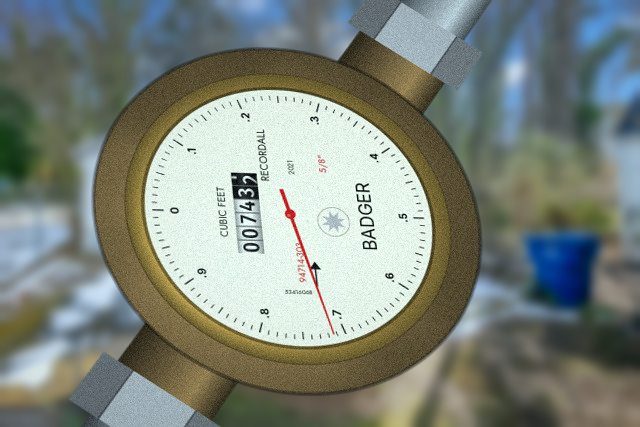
**7431.71** ft³
